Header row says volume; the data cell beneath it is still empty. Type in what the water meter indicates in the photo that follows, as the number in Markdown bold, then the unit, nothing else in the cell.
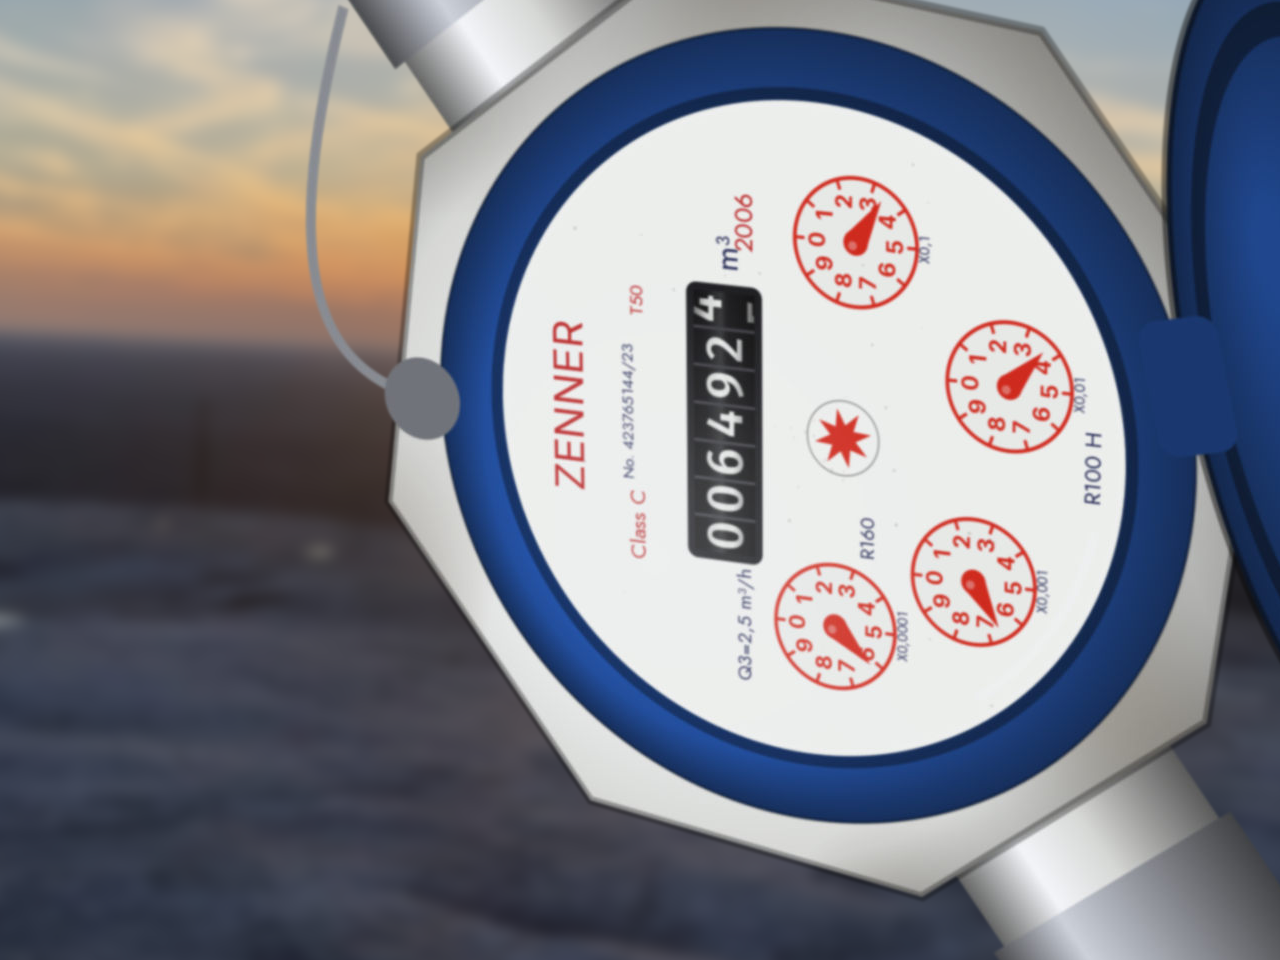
**64924.3366** m³
